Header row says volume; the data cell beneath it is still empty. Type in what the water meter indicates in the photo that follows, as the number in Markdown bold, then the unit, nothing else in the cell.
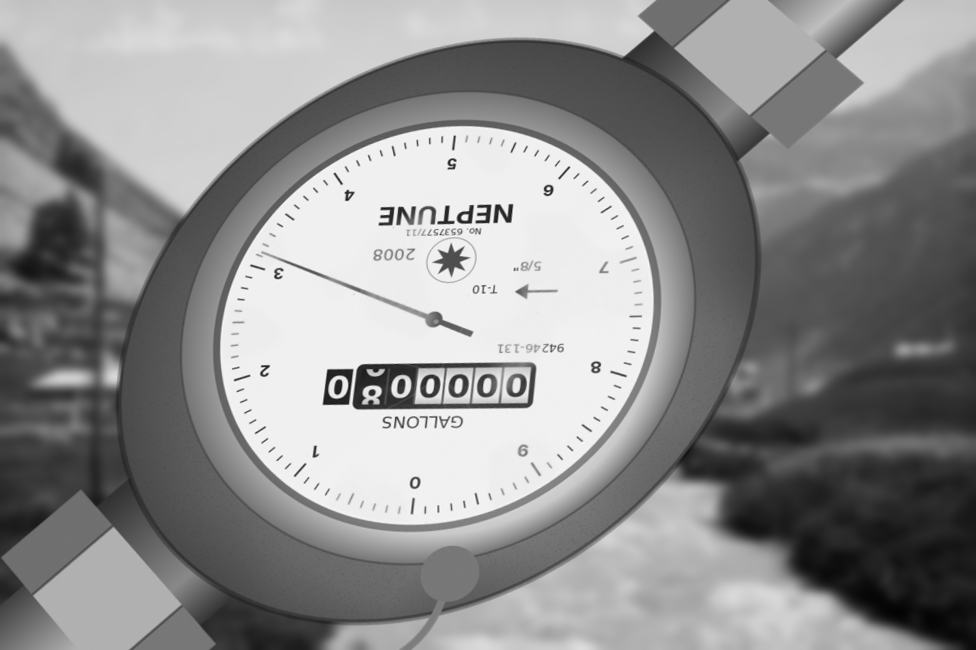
**83.1** gal
